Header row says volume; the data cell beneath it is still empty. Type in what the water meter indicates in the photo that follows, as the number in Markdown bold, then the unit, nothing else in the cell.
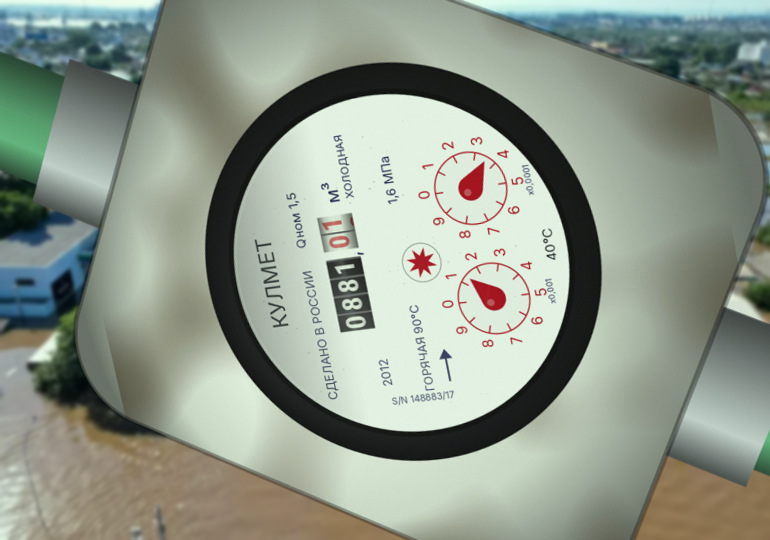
**881.0113** m³
